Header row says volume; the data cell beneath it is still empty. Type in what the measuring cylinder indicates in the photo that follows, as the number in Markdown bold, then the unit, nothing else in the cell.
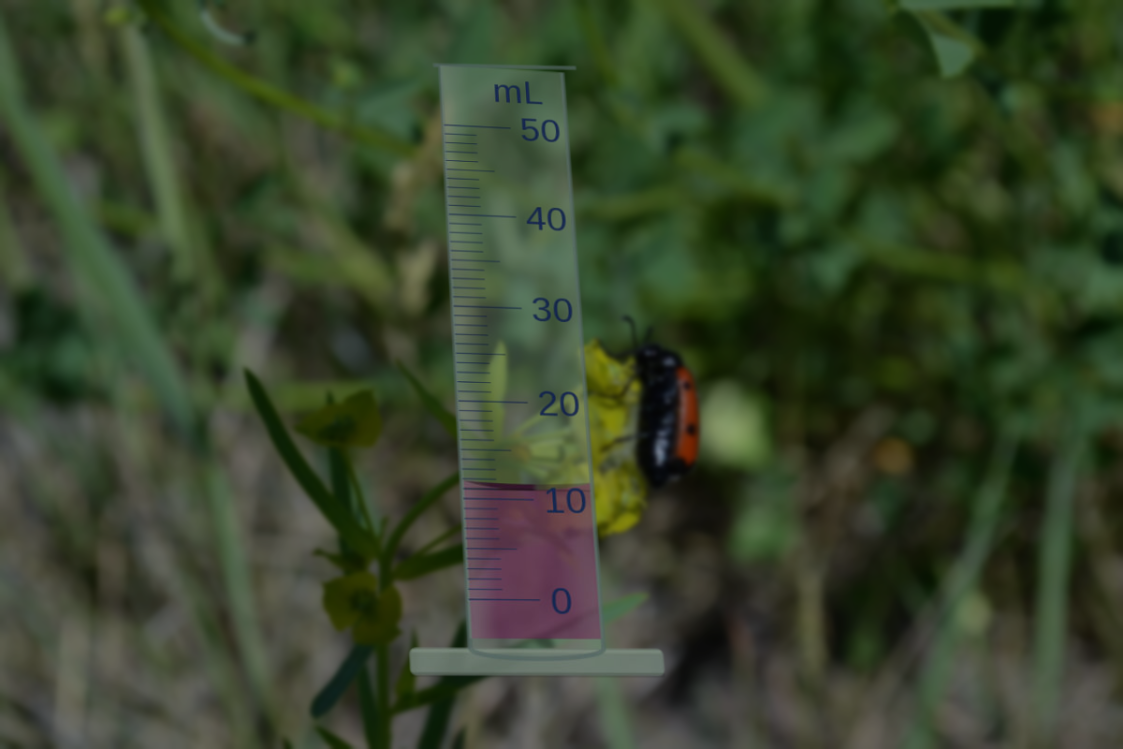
**11** mL
